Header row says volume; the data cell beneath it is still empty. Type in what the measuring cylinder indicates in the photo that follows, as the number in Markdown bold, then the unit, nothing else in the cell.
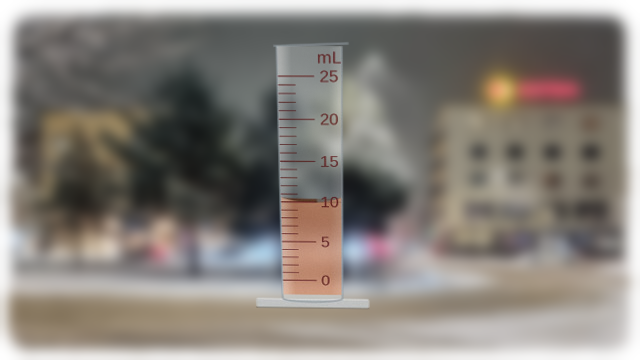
**10** mL
